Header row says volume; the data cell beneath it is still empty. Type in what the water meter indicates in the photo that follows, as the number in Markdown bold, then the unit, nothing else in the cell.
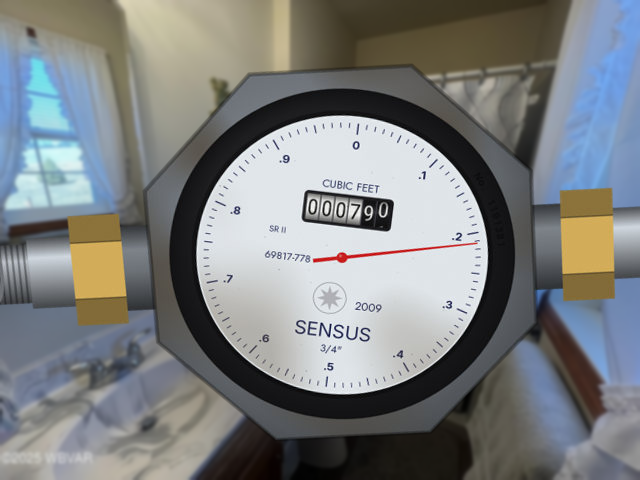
**790.21** ft³
